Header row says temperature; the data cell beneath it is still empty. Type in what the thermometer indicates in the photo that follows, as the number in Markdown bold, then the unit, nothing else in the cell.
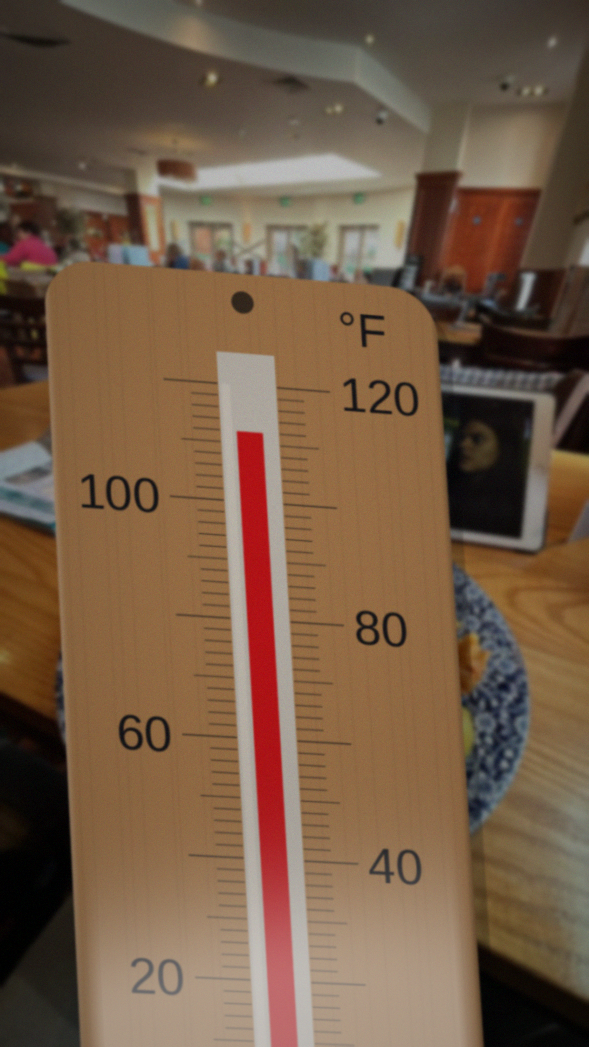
**112** °F
